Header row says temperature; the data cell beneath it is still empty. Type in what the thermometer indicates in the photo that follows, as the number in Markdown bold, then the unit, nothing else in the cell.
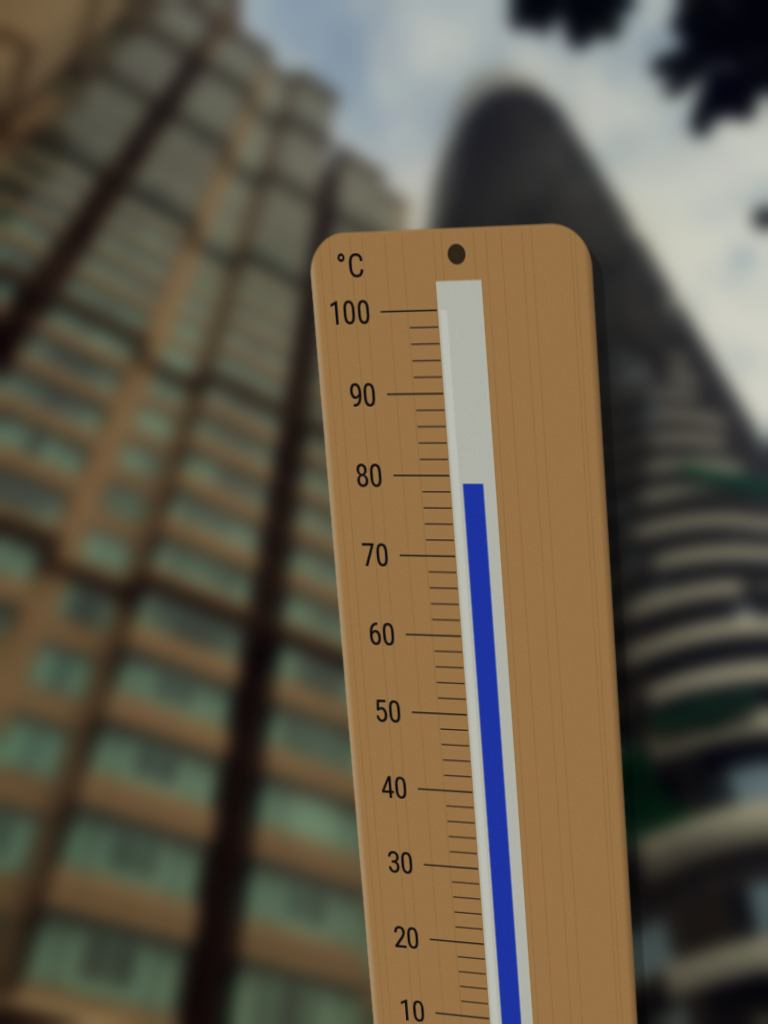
**79** °C
